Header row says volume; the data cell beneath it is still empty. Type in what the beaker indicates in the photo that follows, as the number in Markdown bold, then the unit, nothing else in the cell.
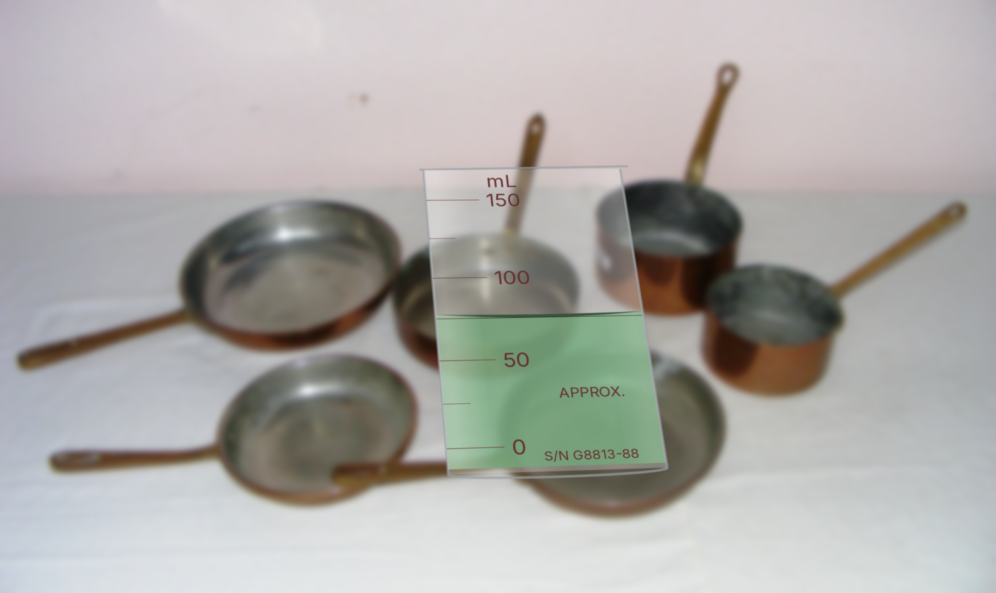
**75** mL
